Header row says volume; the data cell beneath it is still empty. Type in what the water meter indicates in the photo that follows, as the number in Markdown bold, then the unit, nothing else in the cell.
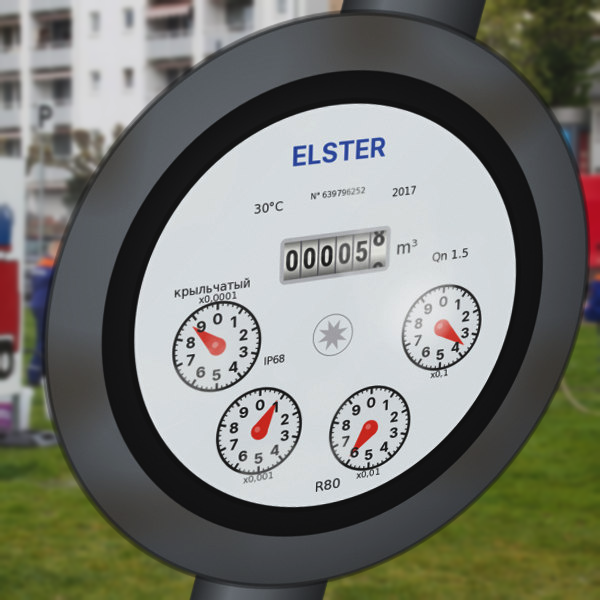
**58.3608** m³
